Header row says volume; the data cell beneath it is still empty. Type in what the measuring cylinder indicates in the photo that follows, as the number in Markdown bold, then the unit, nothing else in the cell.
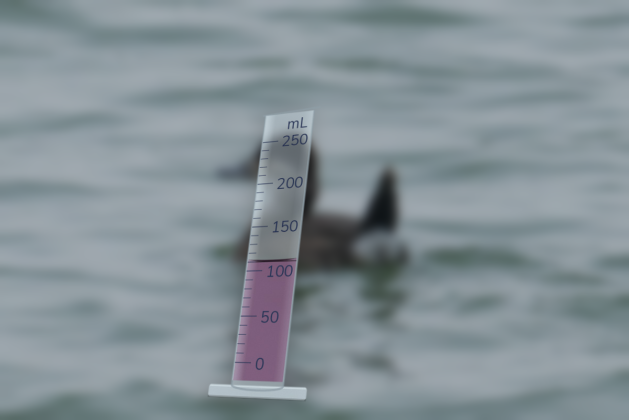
**110** mL
